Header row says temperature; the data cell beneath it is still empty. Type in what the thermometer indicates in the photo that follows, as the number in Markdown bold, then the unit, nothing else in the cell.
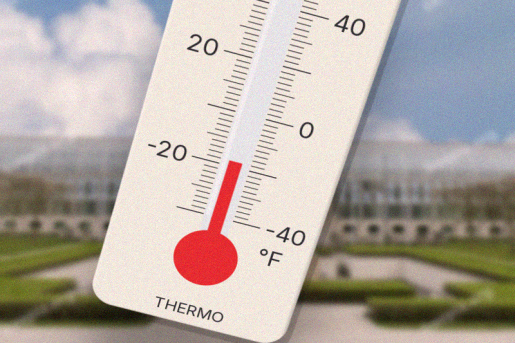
**-18** °F
